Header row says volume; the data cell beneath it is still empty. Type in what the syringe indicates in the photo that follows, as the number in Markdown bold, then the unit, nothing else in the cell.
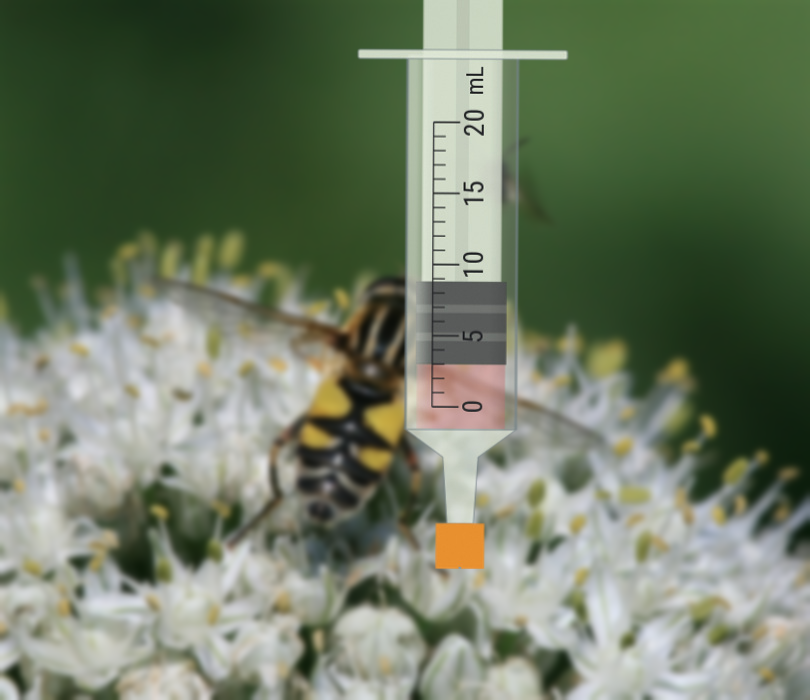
**3** mL
